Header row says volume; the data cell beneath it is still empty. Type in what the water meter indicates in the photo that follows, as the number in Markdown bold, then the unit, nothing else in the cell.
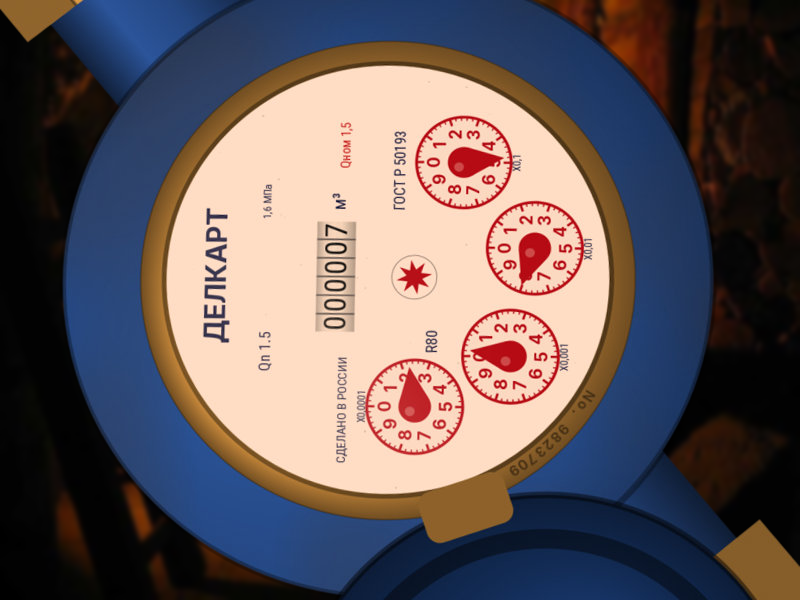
**7.4802** m³
